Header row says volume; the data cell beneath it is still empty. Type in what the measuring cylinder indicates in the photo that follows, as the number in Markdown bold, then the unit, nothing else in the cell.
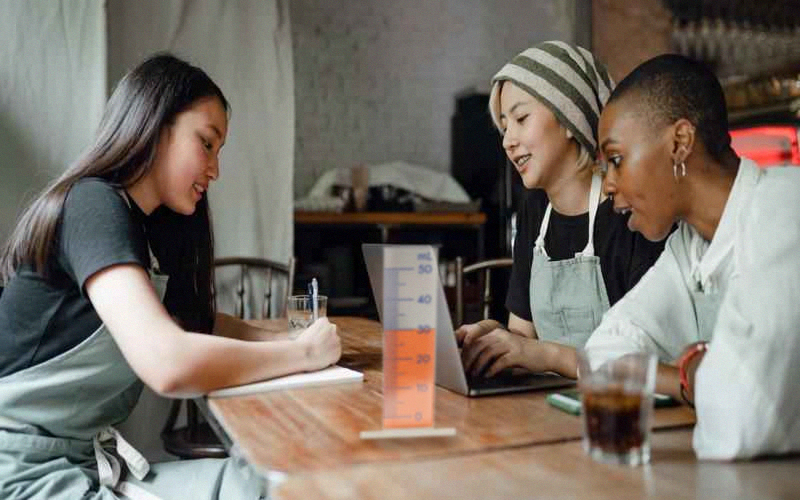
**30** mL
